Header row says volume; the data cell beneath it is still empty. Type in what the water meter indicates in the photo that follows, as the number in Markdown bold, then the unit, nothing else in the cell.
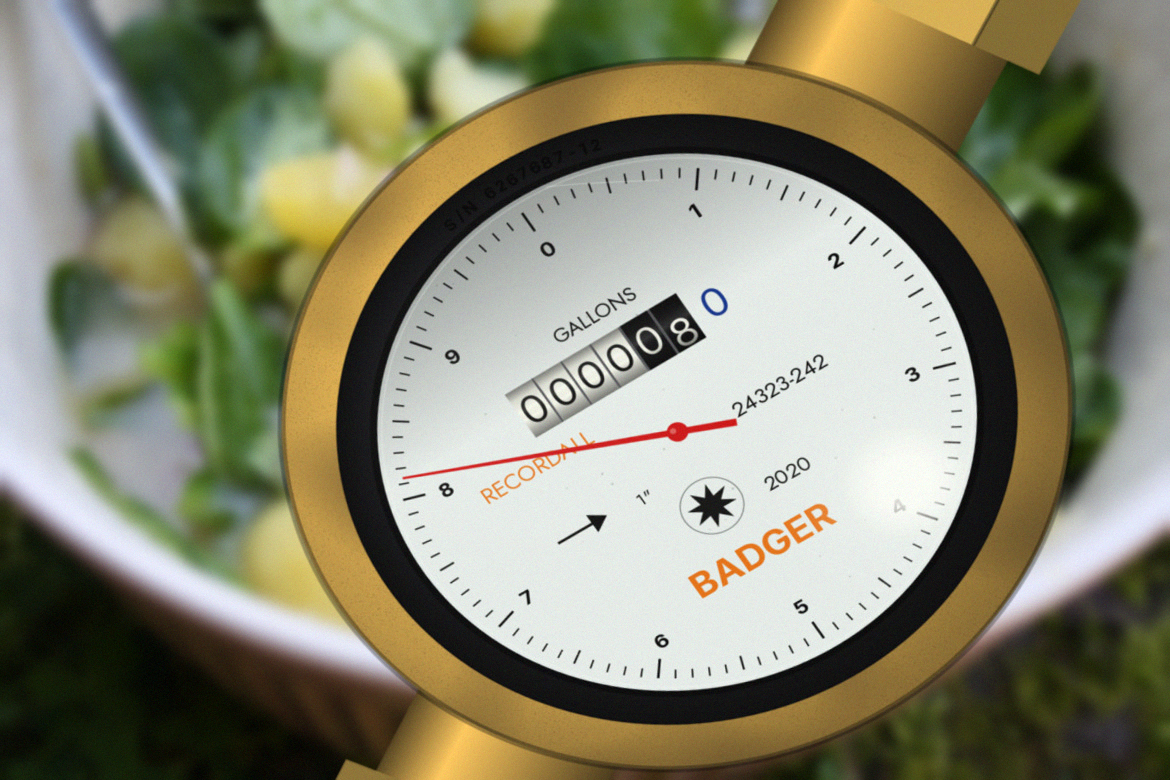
**78.1** gal
